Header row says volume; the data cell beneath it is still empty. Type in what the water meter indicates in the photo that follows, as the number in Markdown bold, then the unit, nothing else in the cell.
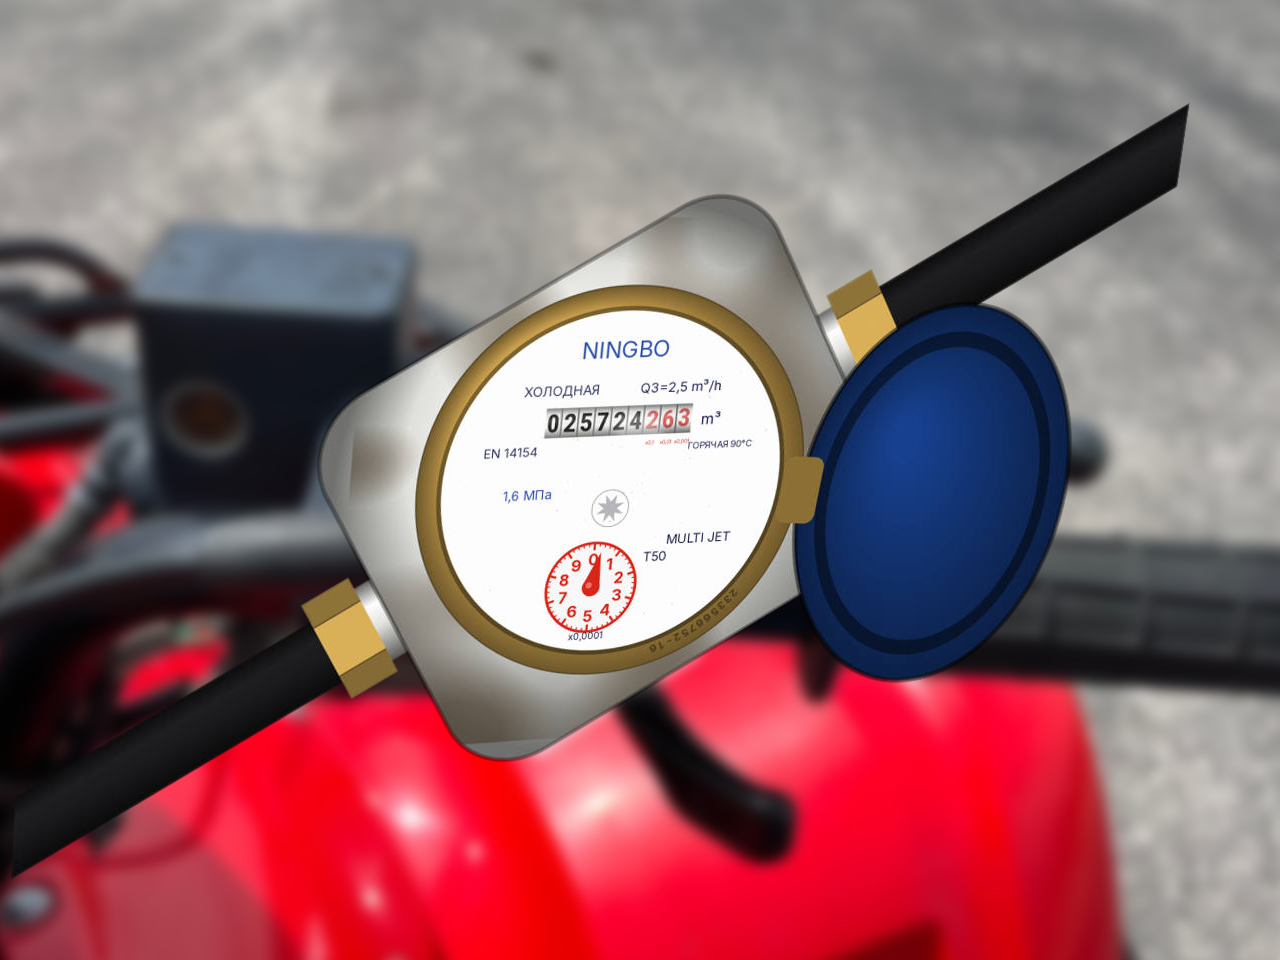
**25724.2630** m³
